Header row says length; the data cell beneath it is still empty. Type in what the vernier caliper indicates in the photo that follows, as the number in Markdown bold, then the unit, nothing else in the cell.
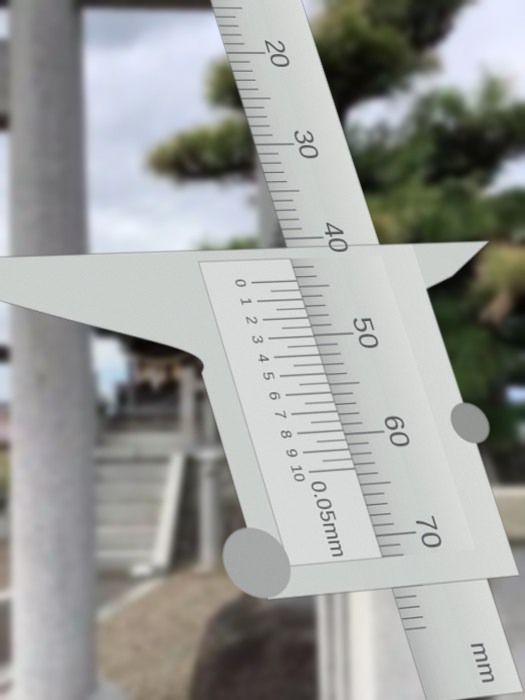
**44.4** mm
